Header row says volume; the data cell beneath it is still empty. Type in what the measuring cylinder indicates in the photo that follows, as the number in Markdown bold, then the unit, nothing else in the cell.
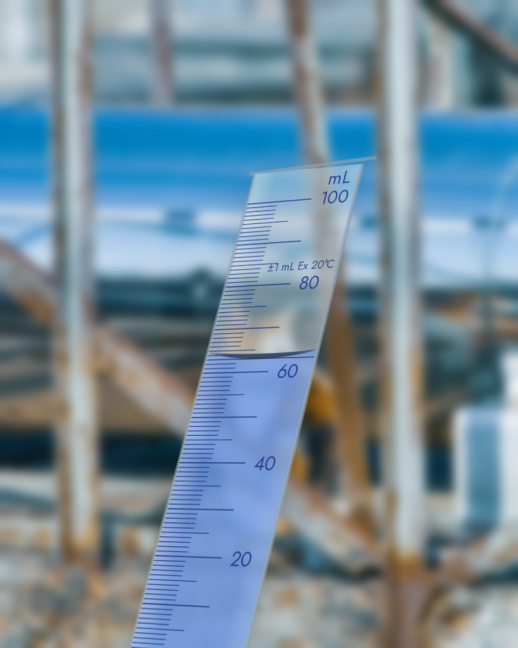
**63** mL
